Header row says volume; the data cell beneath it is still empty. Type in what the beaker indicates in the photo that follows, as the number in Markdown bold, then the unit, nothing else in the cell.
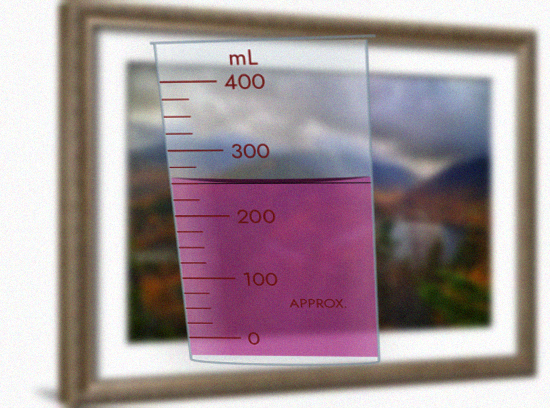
**250** mL
